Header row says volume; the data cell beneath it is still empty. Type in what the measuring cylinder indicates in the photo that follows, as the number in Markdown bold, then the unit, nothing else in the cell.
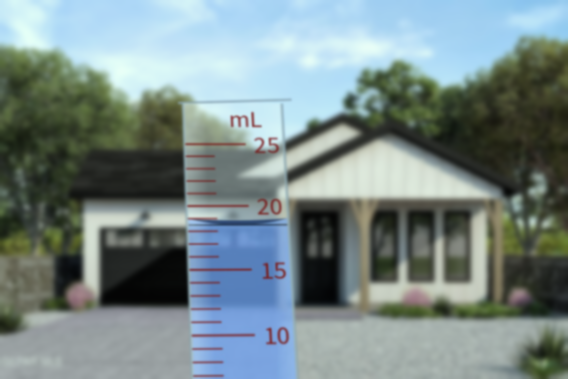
**18.5** mL
